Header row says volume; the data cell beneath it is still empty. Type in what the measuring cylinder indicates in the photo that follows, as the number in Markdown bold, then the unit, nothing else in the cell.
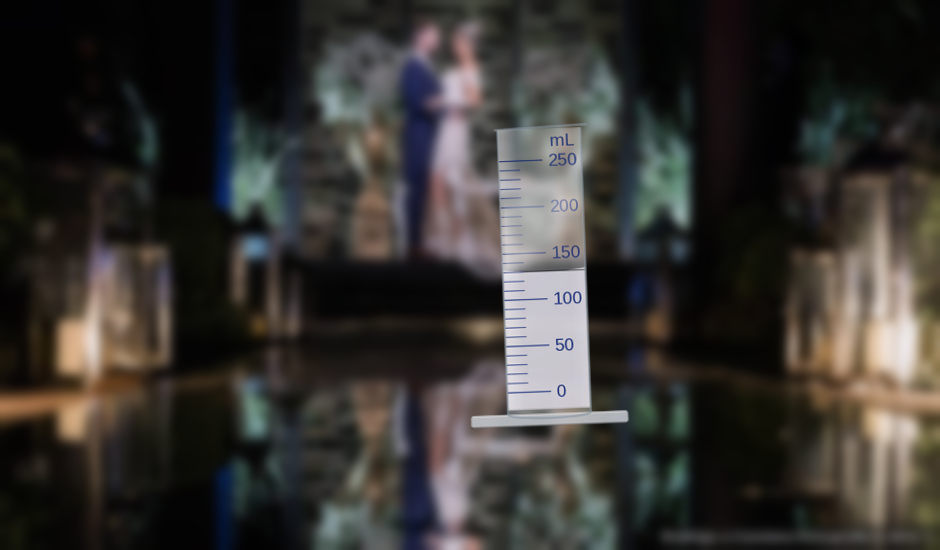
**130** mL
